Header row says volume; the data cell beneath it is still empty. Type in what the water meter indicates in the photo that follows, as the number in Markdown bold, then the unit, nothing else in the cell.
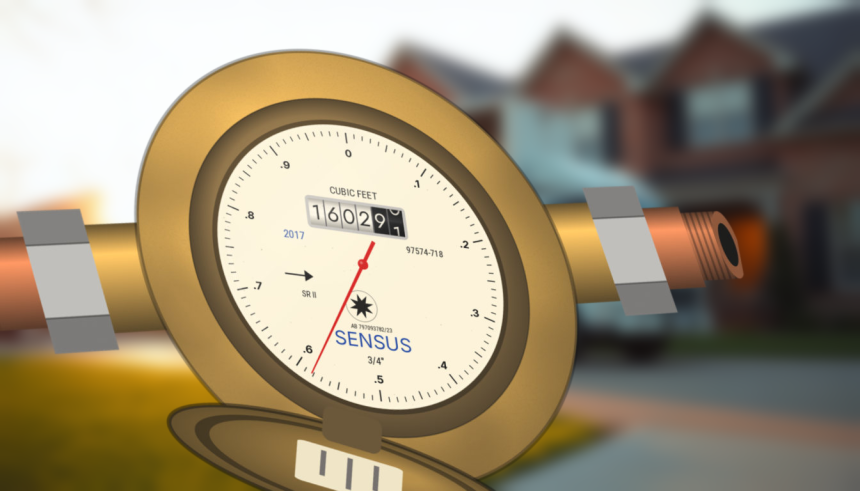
**160290.58** ft³
